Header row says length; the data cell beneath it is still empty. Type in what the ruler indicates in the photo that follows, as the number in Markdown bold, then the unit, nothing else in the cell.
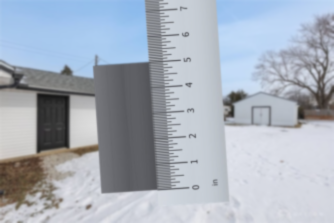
**5** in
